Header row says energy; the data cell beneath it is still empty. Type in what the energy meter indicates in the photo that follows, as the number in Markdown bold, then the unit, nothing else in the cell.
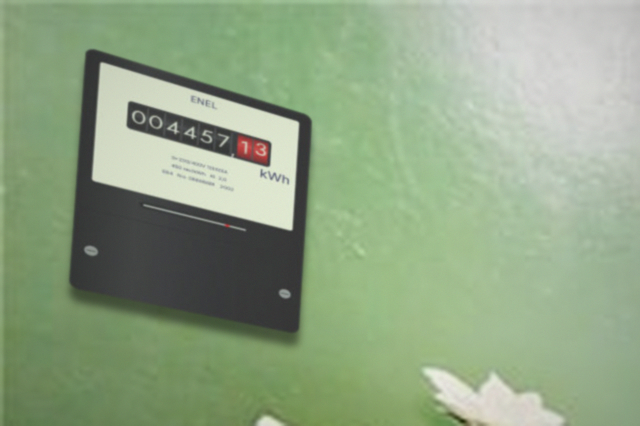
**4457.13** kWh
